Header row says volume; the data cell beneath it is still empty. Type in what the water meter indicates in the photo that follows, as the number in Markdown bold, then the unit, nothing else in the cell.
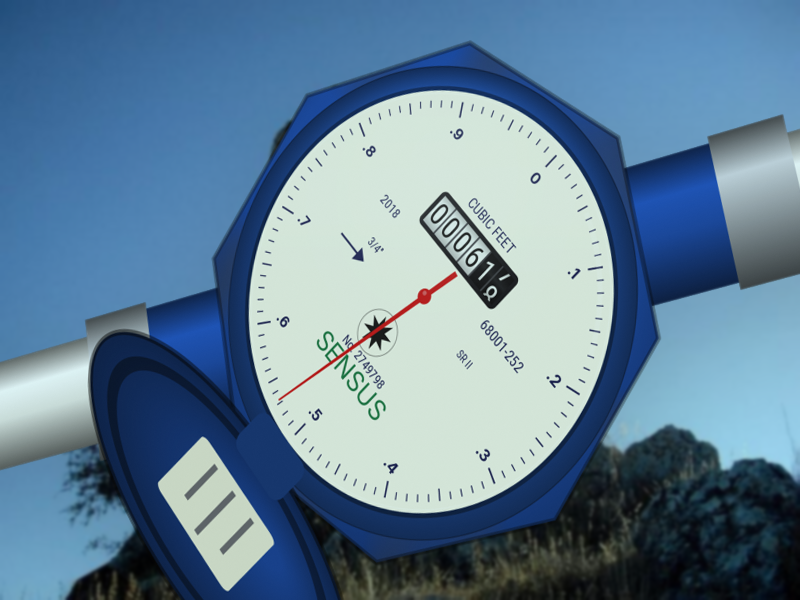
**617.53** ft³
